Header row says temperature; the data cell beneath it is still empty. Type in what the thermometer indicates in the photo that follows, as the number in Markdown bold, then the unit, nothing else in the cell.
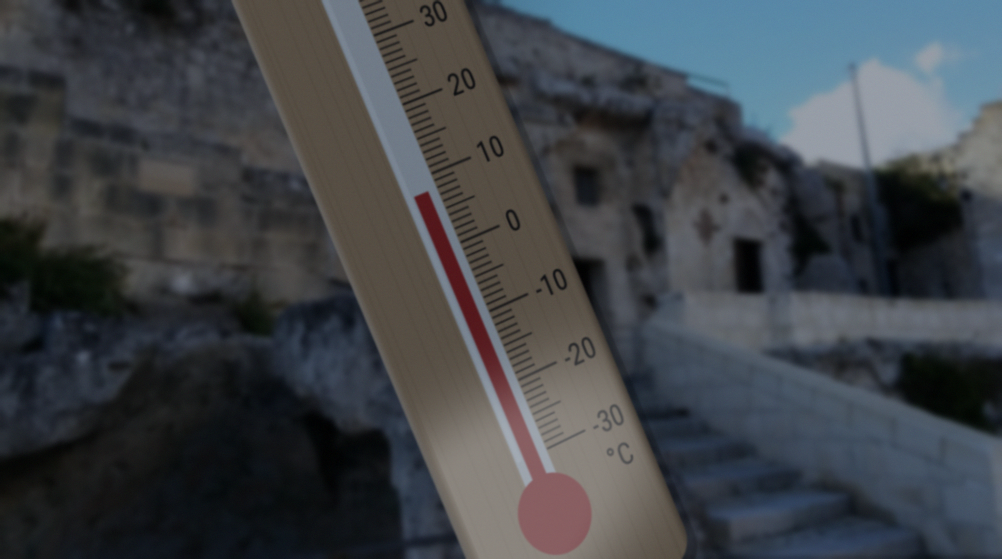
**8** °C
